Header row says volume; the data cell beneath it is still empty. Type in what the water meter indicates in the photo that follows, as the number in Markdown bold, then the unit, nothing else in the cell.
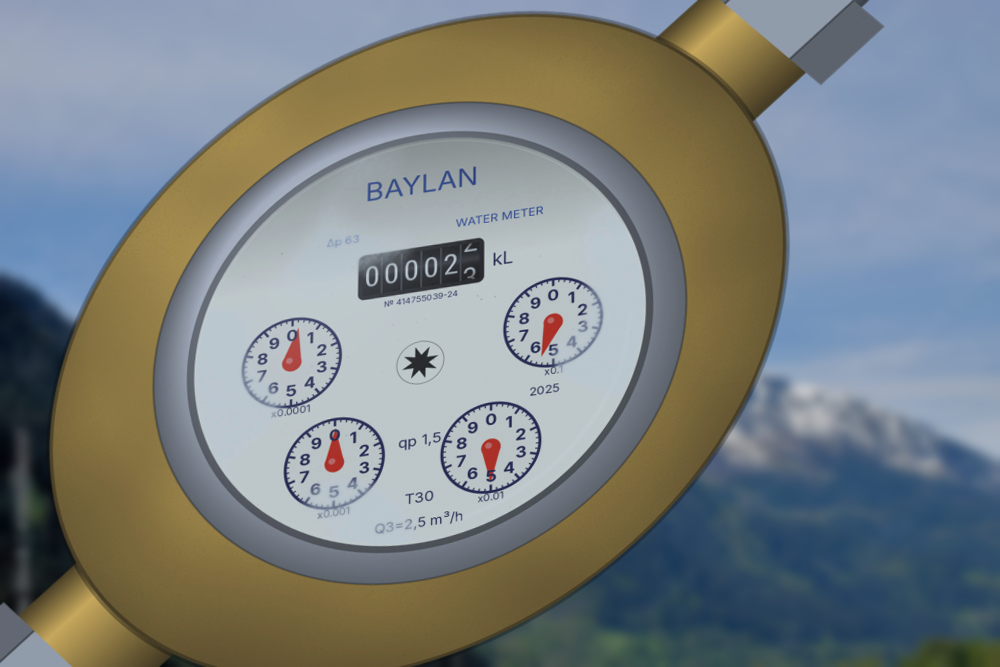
**22.5500** kL
